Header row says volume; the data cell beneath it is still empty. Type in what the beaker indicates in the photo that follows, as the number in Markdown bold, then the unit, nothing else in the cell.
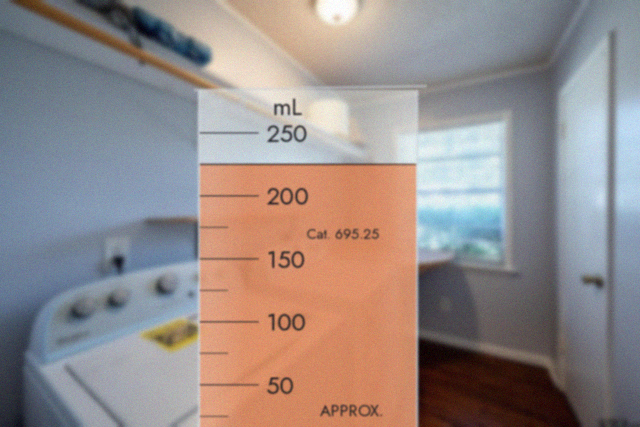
**225** mL
